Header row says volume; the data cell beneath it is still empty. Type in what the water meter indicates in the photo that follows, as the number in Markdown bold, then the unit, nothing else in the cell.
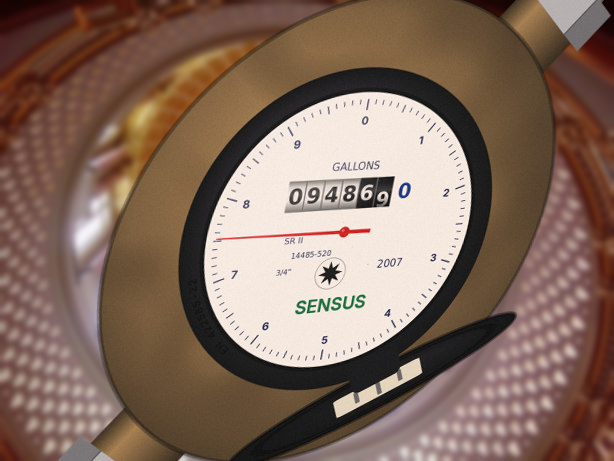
**948687.5** gal
